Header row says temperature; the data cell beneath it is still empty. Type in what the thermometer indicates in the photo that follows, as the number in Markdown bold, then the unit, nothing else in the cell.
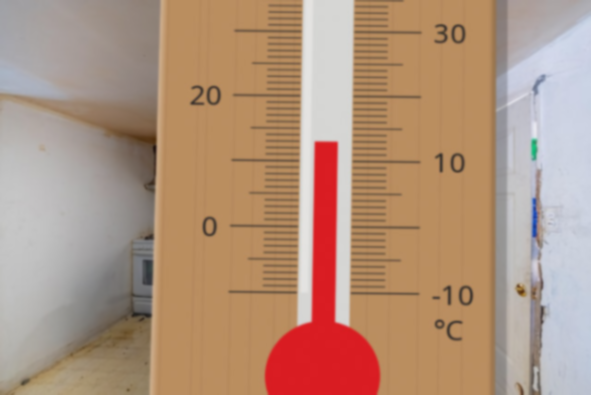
**13** °C
